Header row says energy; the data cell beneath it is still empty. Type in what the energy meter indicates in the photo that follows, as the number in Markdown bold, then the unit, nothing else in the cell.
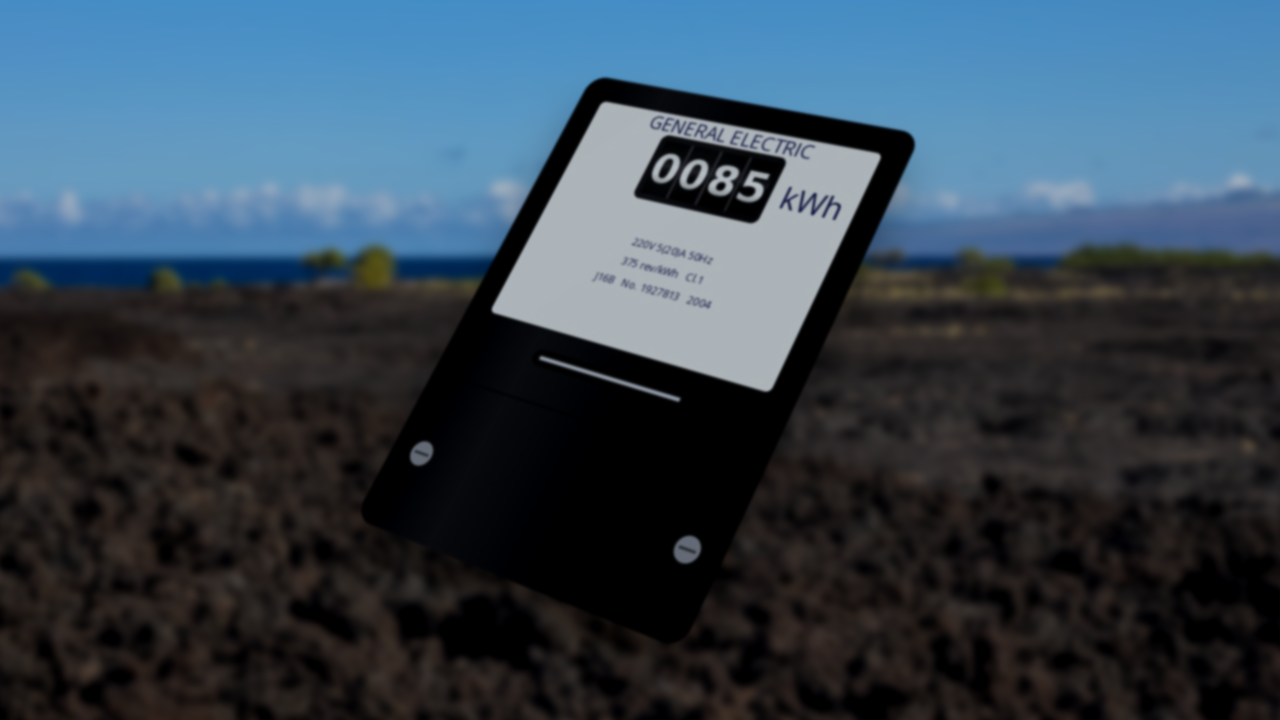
**85** kWh
